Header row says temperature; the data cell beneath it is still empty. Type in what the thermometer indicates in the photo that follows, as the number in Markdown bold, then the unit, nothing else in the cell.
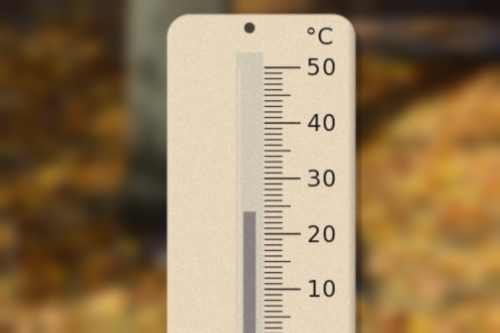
**24** °C
